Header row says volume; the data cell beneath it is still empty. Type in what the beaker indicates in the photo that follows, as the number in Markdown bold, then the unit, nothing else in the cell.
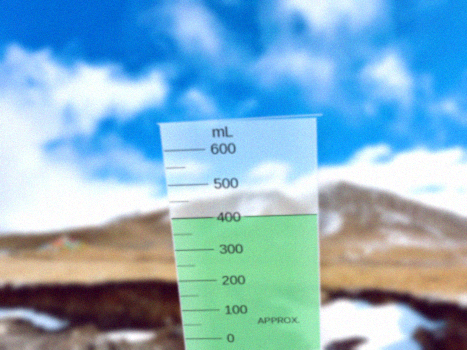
**400** mL
